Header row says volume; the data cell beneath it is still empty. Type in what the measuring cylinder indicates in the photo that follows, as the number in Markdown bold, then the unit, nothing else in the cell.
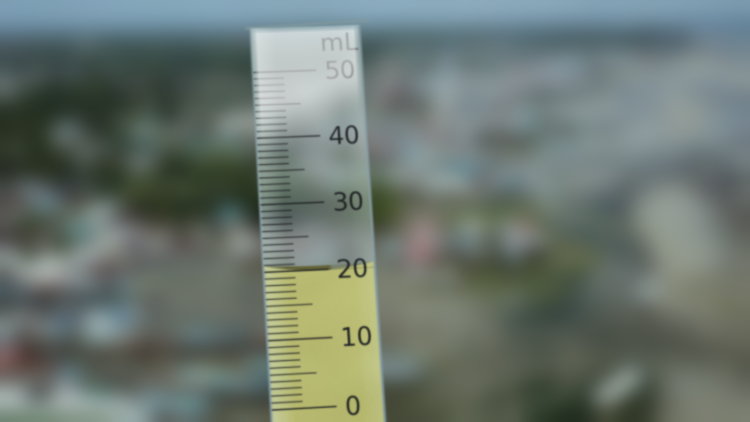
**20** mL
